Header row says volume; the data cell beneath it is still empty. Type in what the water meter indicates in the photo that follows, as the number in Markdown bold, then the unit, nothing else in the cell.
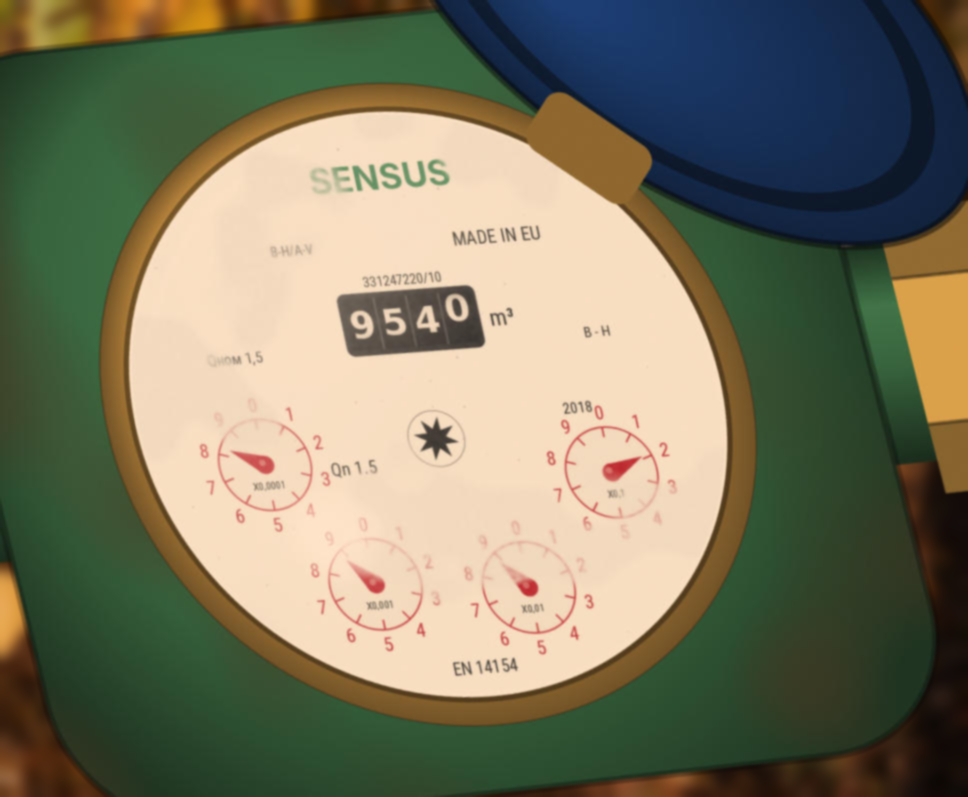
**9540.1888** m³
